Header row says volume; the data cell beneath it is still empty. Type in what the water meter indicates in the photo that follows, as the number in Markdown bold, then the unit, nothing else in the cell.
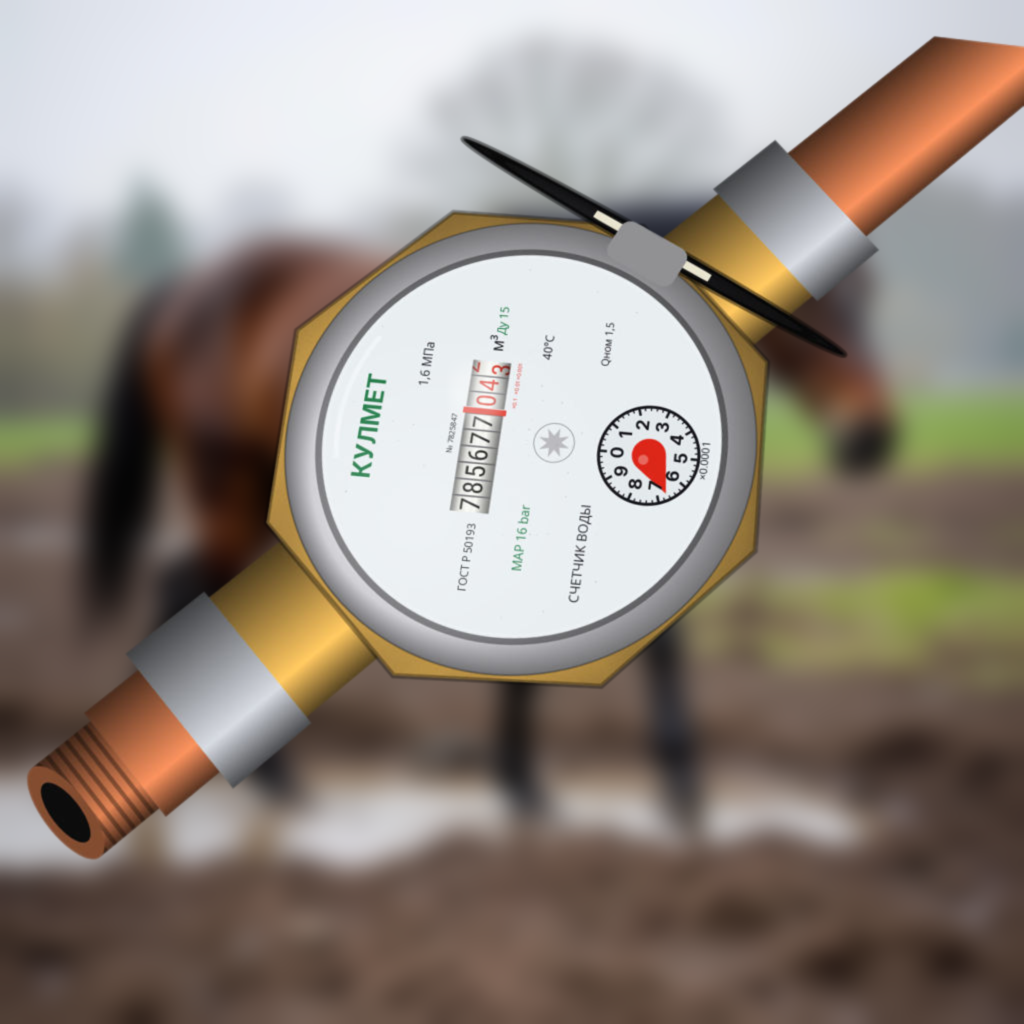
**785677.0426** m³
